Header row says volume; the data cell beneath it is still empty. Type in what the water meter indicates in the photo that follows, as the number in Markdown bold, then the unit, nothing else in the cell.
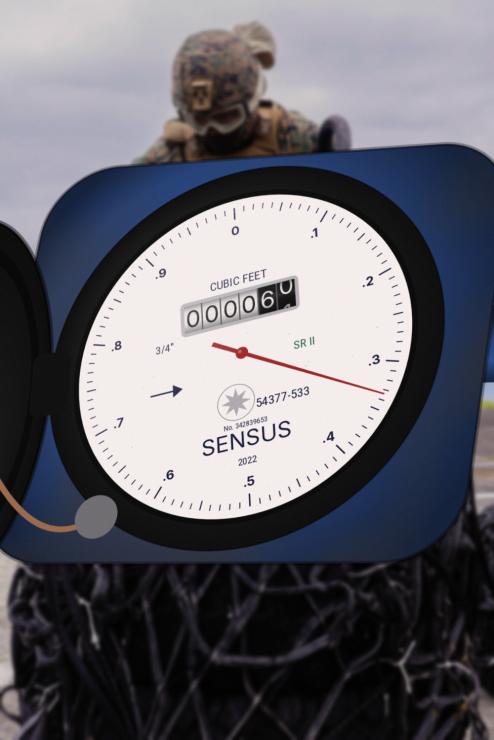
**60.33** ft³
